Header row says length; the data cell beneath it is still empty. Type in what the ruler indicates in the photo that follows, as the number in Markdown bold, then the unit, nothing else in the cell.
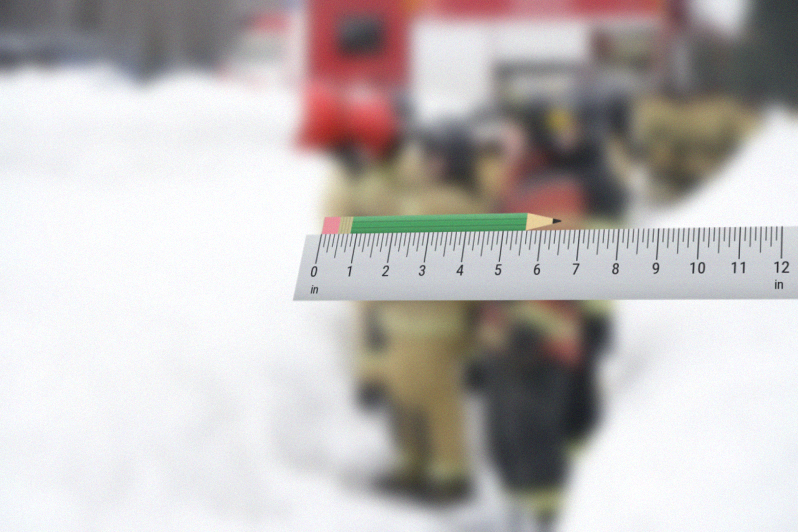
**6.5** in
